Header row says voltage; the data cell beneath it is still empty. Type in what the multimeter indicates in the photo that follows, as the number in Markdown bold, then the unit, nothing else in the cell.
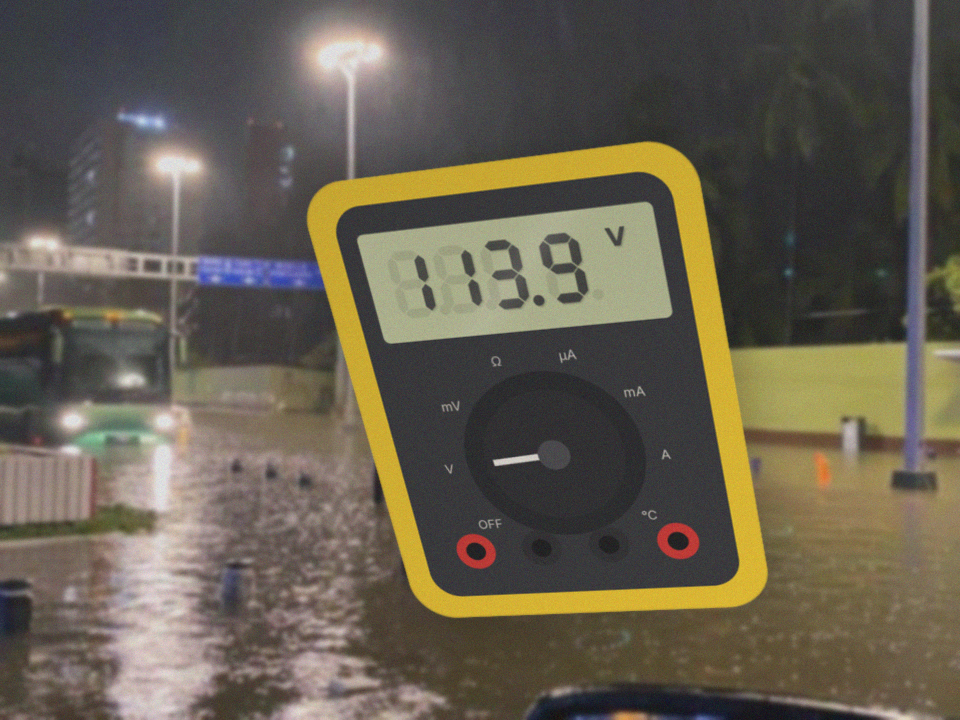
**113.9** V
